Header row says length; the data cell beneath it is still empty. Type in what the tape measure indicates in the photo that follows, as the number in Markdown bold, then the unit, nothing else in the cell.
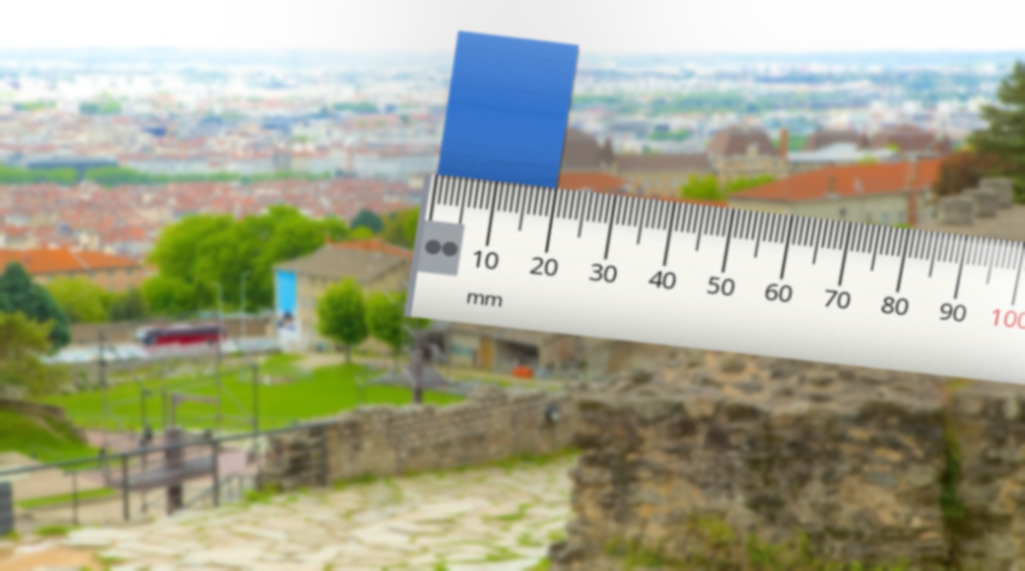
**20** mm
